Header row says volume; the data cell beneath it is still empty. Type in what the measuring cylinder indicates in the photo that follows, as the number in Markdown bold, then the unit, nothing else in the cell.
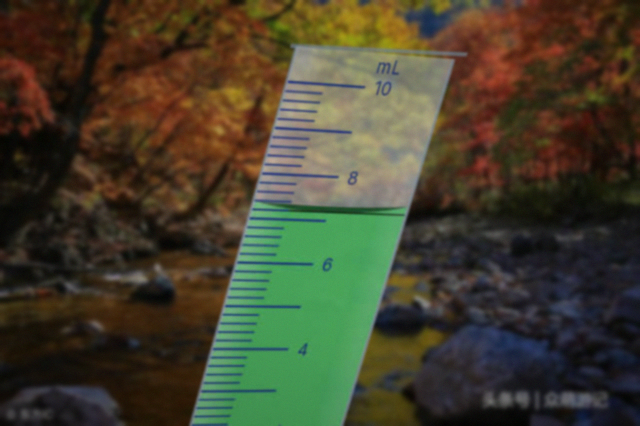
**7.2** mL
